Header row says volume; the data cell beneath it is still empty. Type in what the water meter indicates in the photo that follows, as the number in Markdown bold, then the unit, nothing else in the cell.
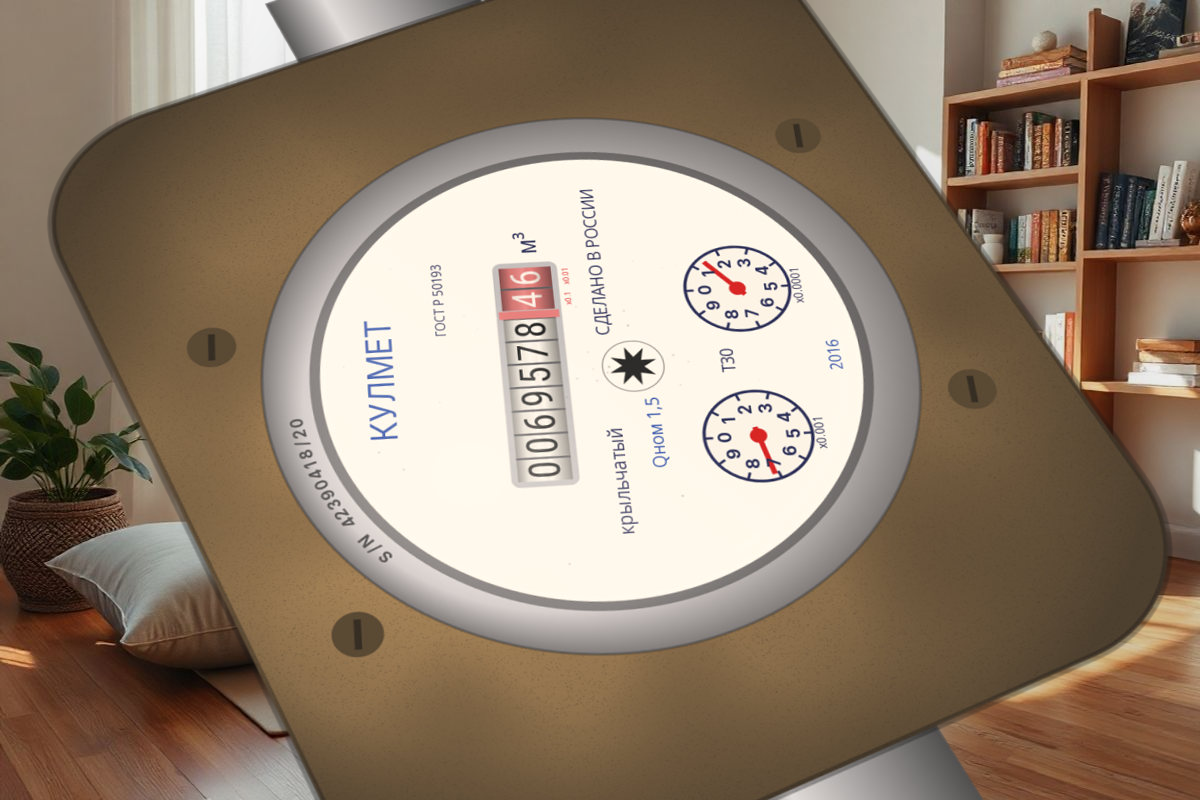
**69578.4671** m³
